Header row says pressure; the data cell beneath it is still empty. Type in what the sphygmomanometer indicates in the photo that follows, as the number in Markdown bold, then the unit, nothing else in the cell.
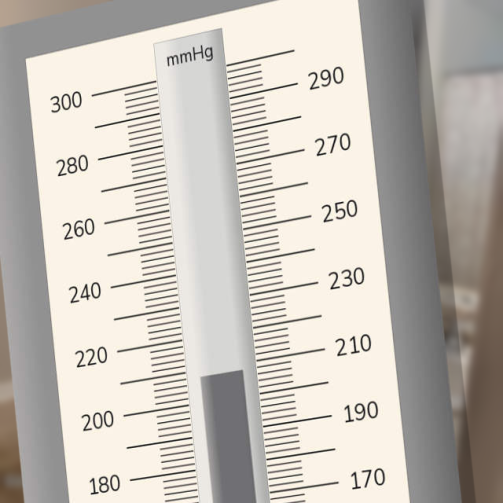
**208** mmHg
